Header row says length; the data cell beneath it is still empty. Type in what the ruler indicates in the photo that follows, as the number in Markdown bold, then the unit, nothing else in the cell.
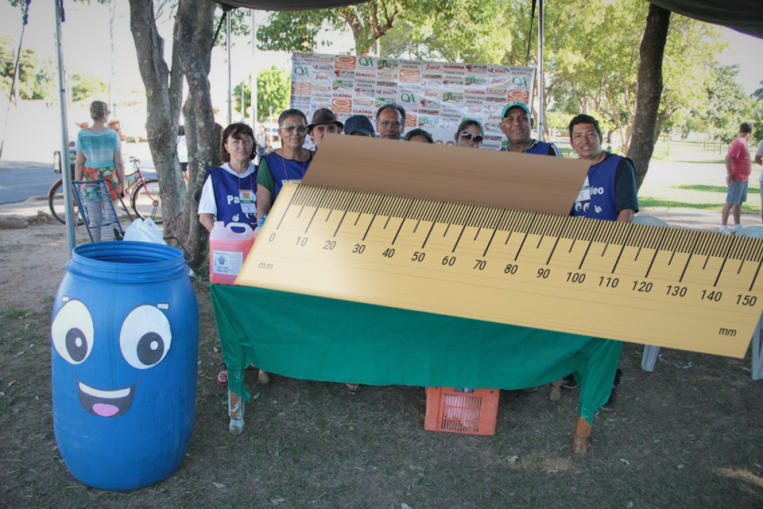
**90** mm
